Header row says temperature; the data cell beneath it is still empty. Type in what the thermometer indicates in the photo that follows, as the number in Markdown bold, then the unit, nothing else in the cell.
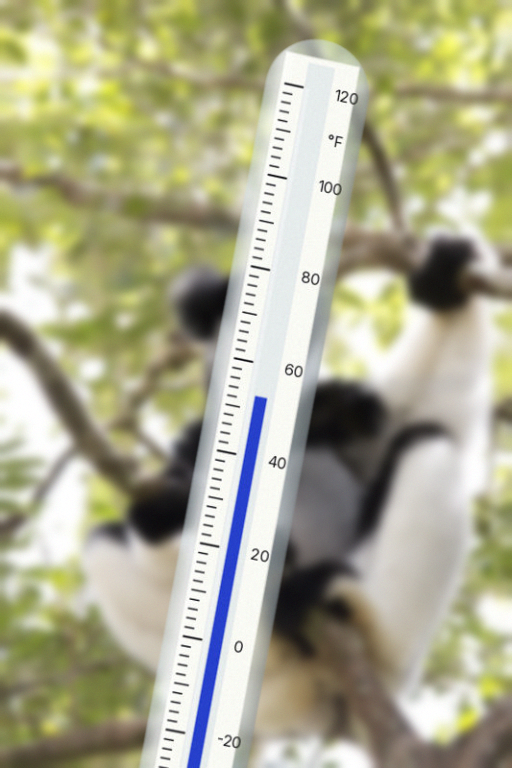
**53** °F
